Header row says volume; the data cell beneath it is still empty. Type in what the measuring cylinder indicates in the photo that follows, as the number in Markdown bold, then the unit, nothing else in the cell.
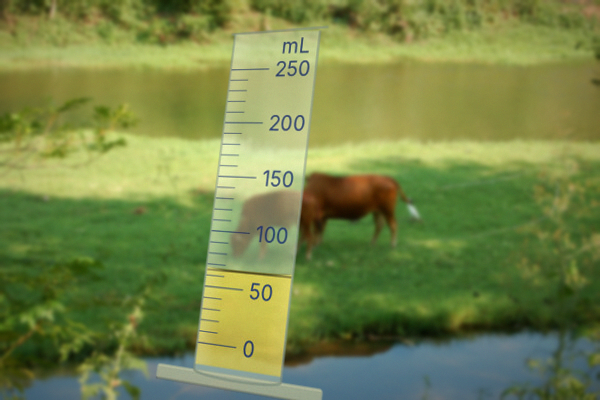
**65** mL
